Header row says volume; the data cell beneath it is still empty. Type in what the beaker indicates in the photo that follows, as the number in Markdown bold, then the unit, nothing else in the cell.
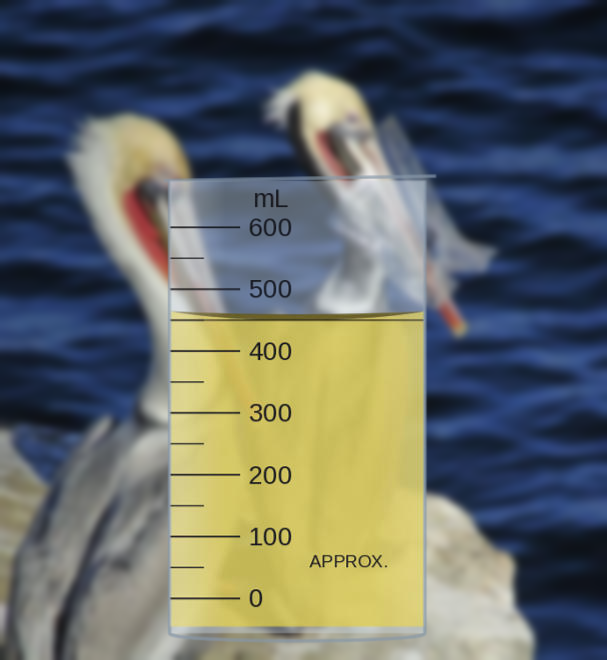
**450** mL
